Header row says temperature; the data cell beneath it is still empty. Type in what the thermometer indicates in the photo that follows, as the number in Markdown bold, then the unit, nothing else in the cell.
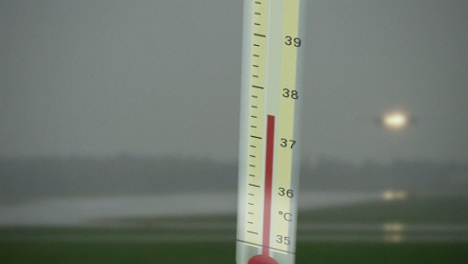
**37.5** °C
